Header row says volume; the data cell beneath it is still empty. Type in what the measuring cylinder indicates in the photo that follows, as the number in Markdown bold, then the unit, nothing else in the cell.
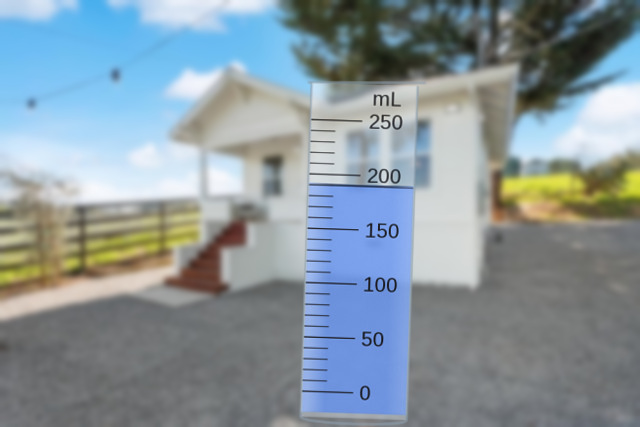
**190** mL
